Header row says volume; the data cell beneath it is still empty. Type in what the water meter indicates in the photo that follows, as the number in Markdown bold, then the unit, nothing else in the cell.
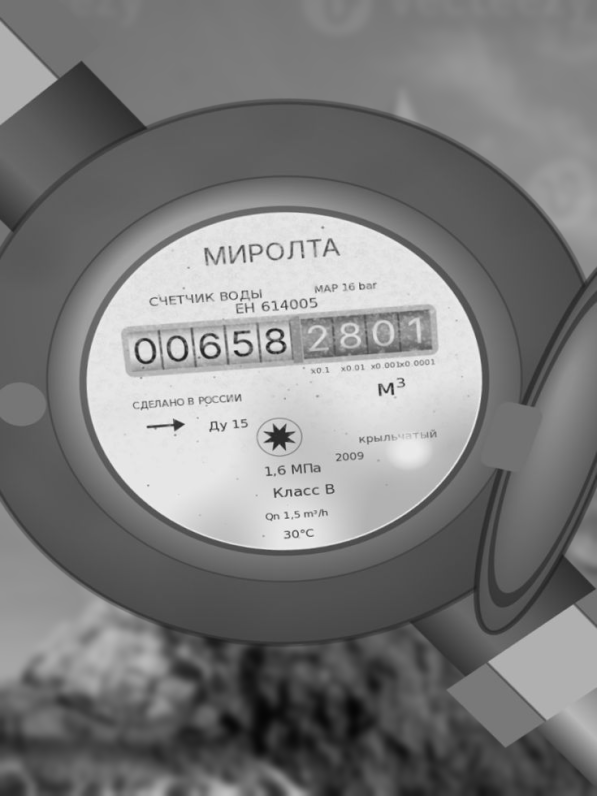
**658.2801** m³
